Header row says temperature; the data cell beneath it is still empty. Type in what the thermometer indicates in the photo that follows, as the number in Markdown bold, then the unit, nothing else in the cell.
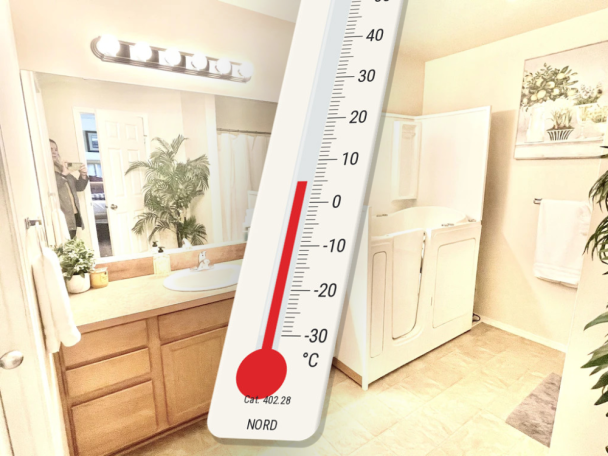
**5** °C
